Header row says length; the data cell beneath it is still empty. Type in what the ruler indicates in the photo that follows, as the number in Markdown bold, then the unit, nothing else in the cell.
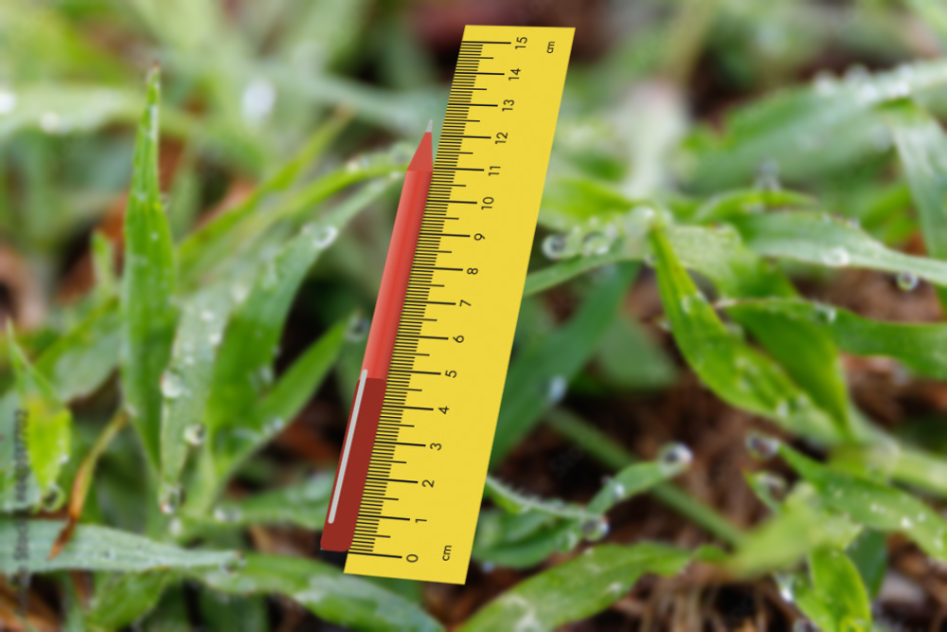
**12.5** cm
